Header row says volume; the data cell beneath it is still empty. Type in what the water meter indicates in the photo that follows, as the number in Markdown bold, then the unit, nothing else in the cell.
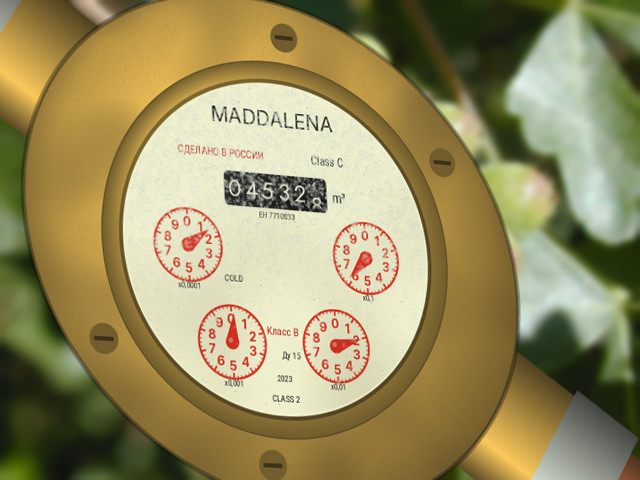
**45327.6201** m³
